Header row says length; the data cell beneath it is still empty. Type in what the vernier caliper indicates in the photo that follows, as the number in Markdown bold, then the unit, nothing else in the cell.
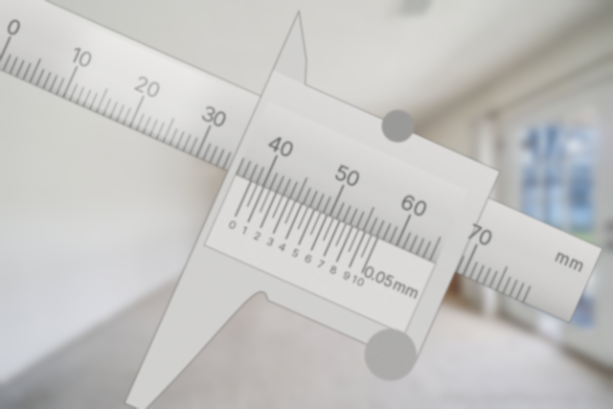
**38.2** mm
